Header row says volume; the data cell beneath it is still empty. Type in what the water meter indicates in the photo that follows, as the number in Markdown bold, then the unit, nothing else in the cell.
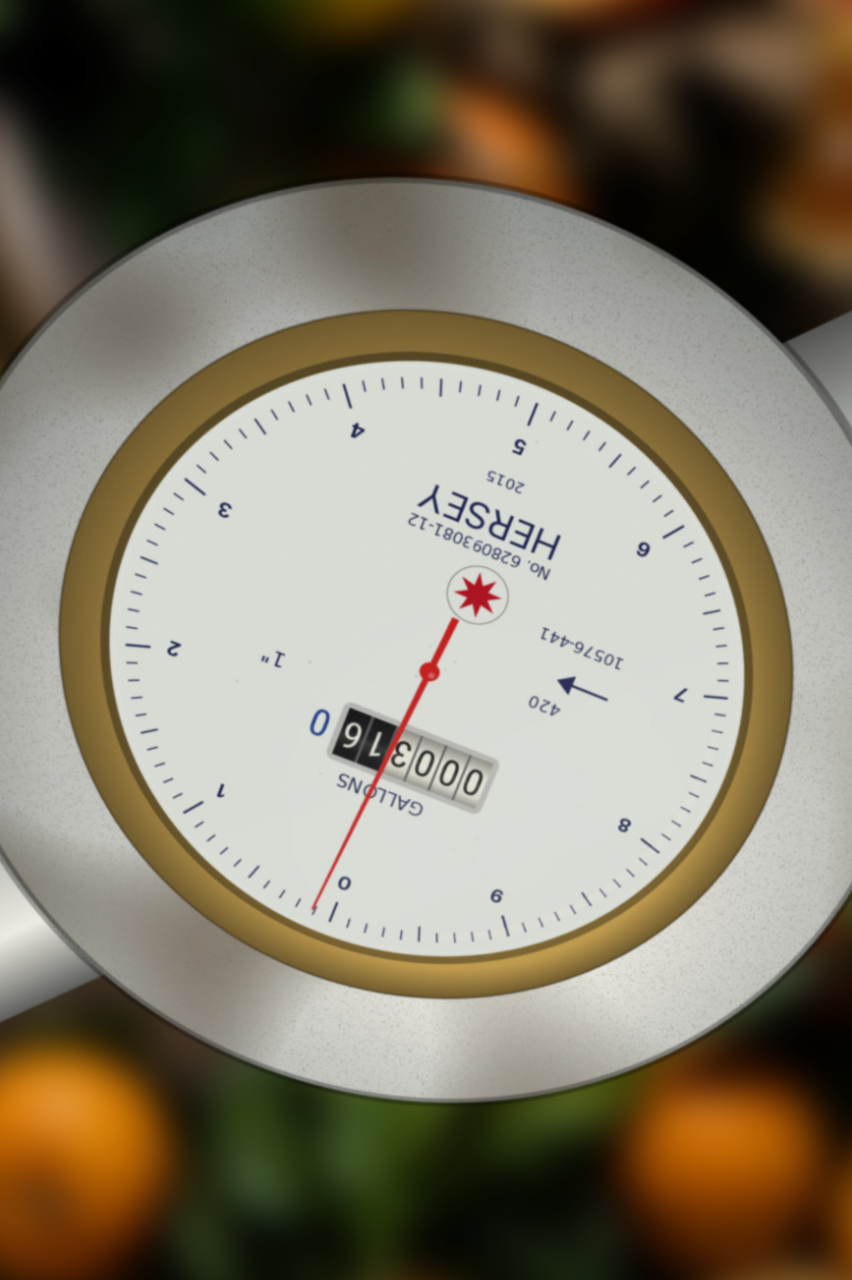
**3160.1** gal
